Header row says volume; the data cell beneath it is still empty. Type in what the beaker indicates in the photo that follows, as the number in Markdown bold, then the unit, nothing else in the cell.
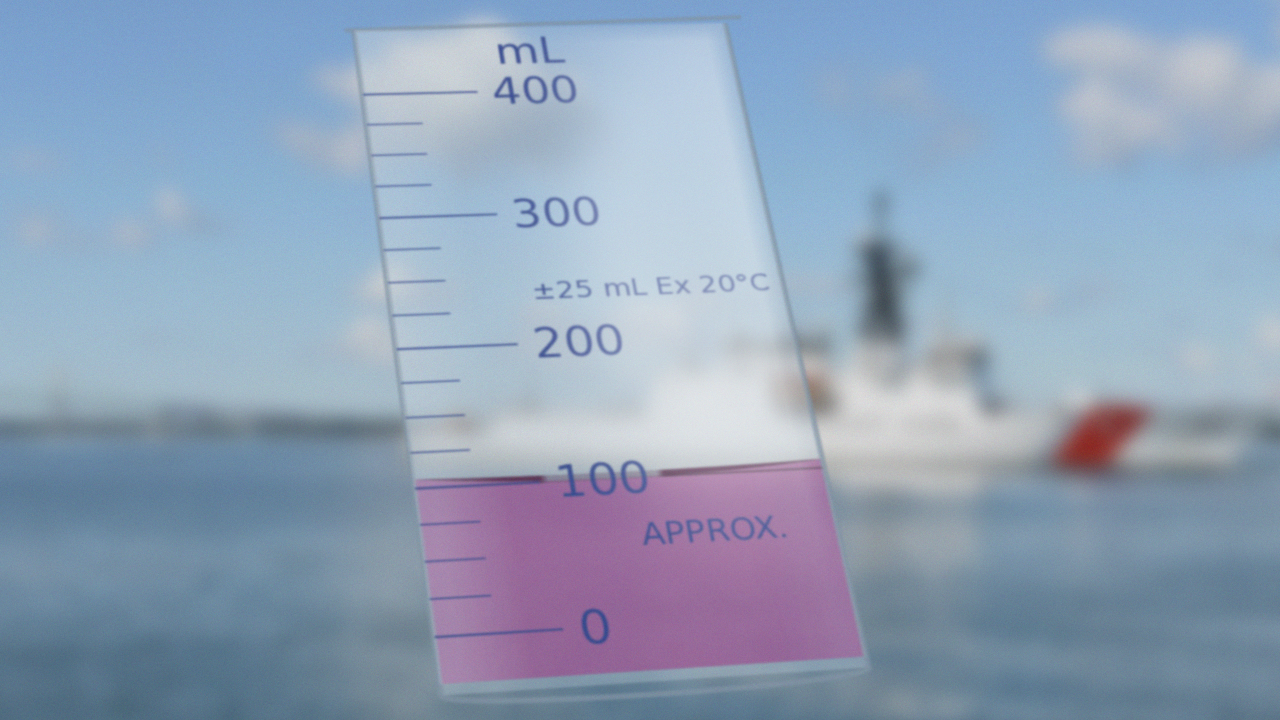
**100** mL
